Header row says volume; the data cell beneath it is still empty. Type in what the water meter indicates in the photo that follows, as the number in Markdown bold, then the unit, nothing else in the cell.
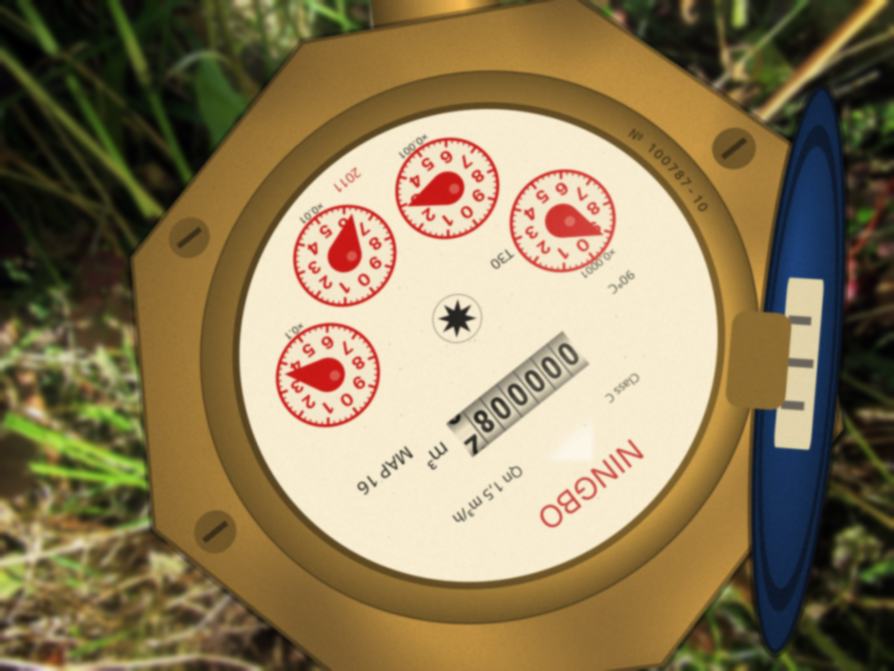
**82.3629** m³
